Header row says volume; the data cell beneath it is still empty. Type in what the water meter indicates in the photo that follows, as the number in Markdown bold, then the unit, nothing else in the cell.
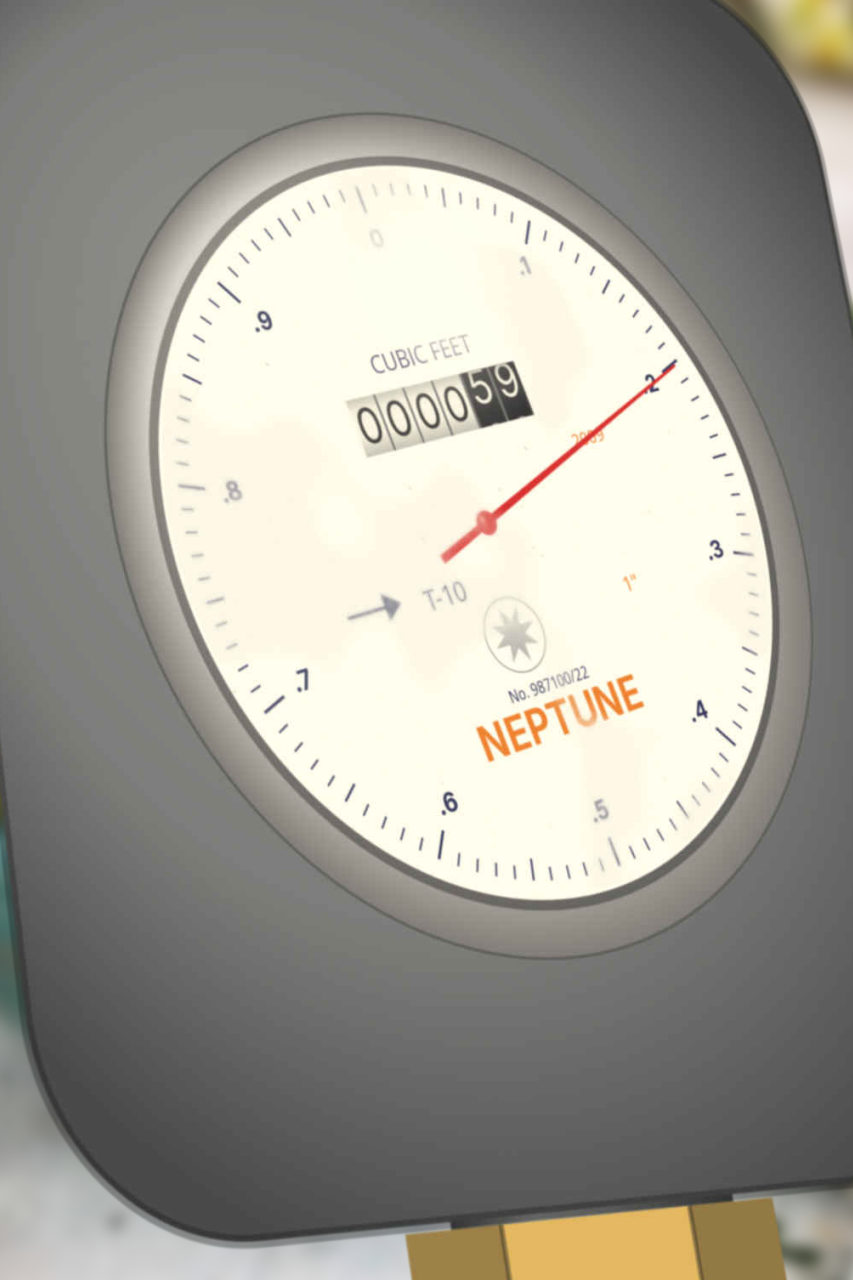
**59.20** ft³
